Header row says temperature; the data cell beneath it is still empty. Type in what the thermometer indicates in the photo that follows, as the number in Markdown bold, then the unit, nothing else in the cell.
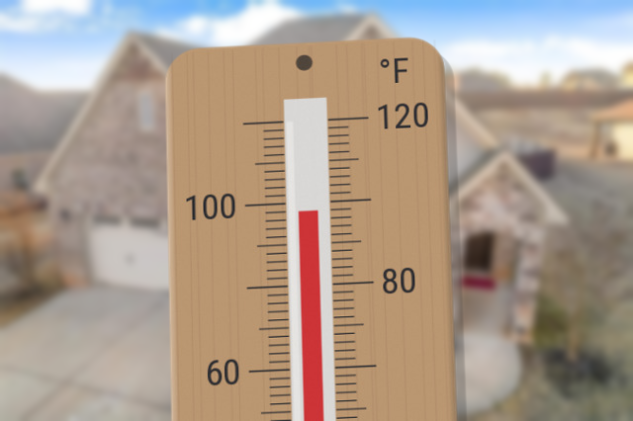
**98** °F
